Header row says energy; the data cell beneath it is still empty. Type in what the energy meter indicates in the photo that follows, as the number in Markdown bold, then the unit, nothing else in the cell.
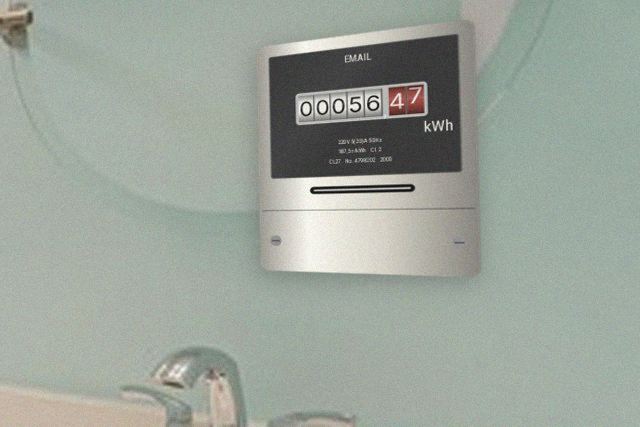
**56.47** kWh
